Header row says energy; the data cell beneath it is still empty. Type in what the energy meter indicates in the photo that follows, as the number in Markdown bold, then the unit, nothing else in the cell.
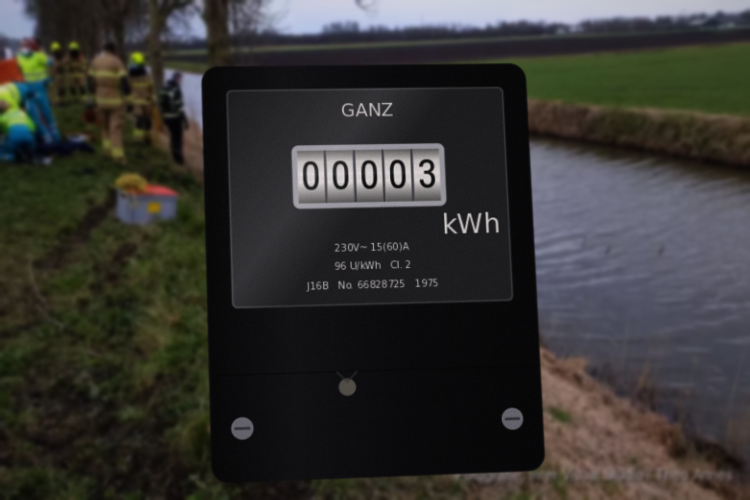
**3** kWh
